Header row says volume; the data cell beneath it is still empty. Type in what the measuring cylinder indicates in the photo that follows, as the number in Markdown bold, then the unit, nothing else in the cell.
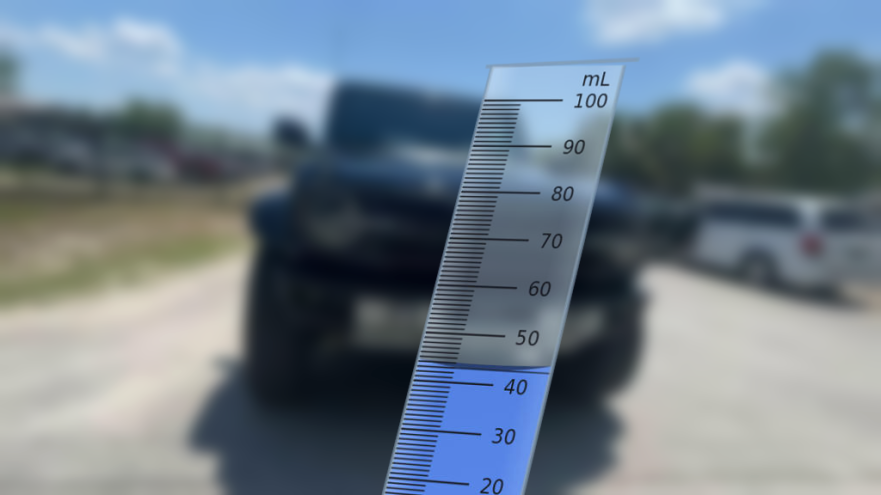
**43** mL
